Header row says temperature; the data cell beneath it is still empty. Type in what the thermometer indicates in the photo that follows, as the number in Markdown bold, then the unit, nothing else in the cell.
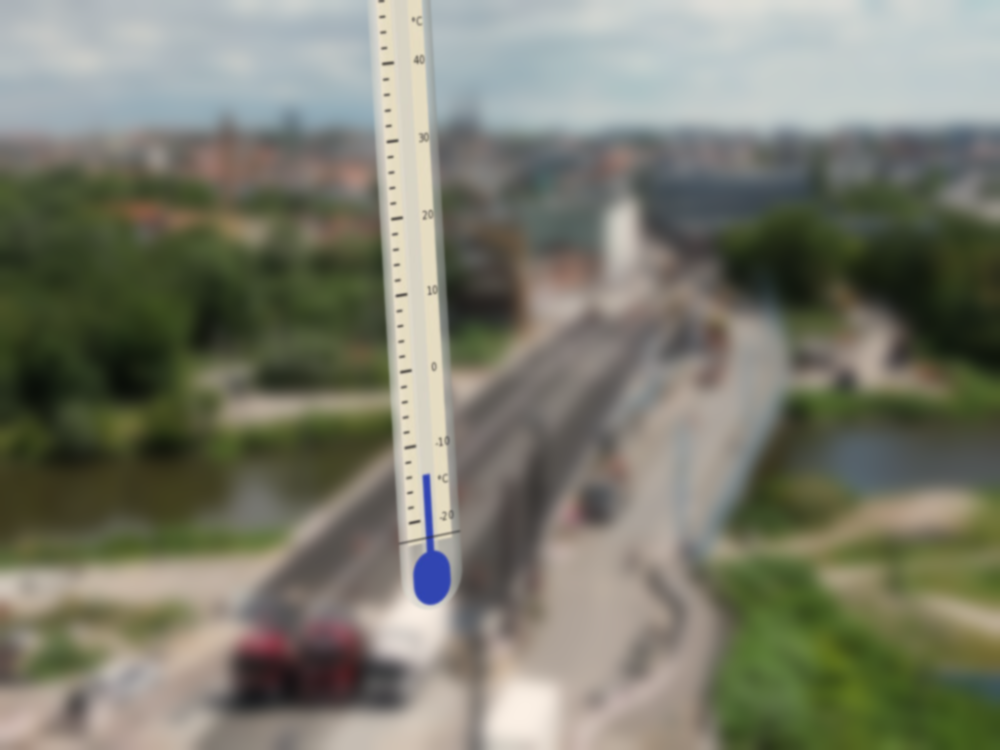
**-14** °C
